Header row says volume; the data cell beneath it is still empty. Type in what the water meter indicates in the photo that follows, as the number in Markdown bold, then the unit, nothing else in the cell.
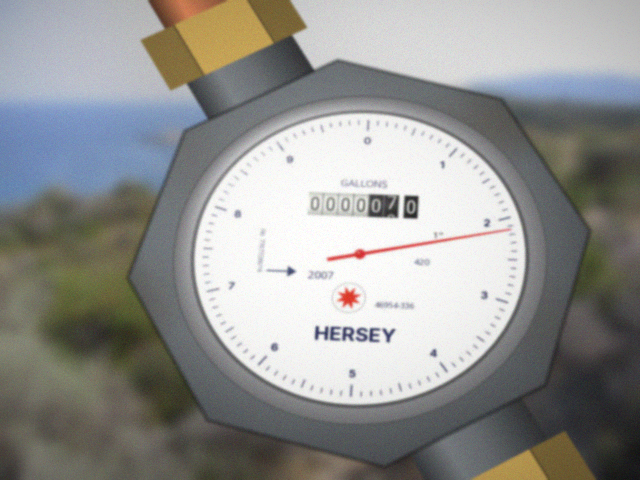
**72.1** gal
